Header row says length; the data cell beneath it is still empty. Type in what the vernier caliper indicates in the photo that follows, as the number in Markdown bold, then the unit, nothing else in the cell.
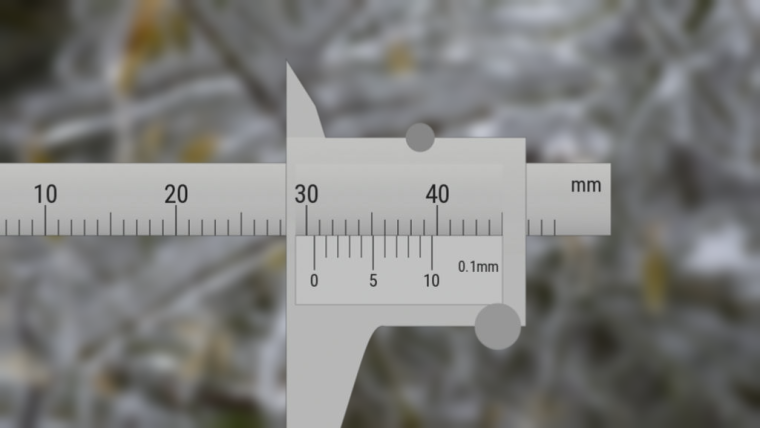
**30.6** mm
